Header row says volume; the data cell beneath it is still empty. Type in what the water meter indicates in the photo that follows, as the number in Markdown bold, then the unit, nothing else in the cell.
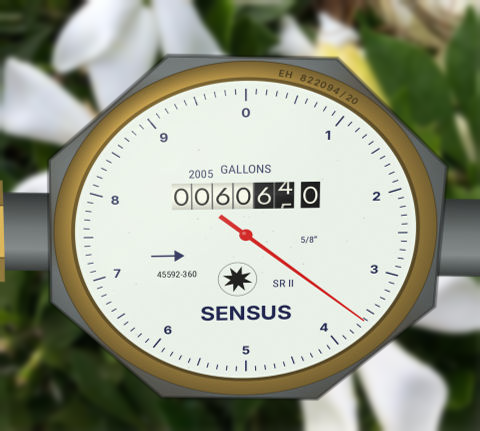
**60643.6** gal
